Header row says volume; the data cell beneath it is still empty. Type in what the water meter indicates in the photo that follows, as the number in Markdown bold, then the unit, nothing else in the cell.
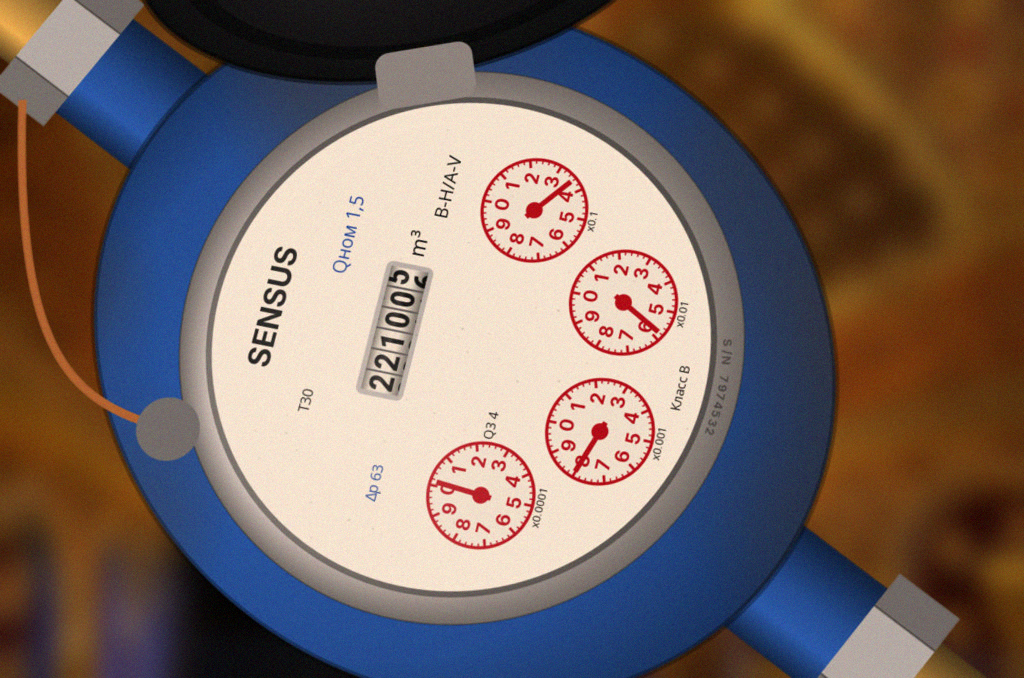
**221005.3580** m³
